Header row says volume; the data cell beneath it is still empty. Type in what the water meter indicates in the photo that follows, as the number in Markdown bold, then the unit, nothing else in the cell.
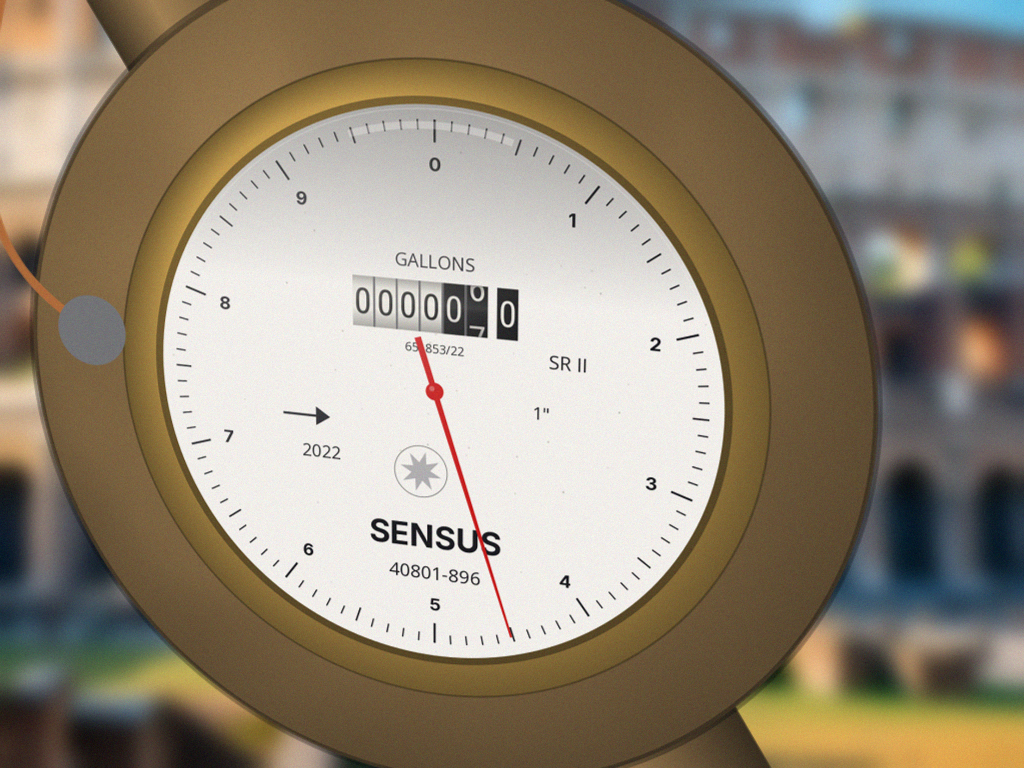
**64.5** gal
